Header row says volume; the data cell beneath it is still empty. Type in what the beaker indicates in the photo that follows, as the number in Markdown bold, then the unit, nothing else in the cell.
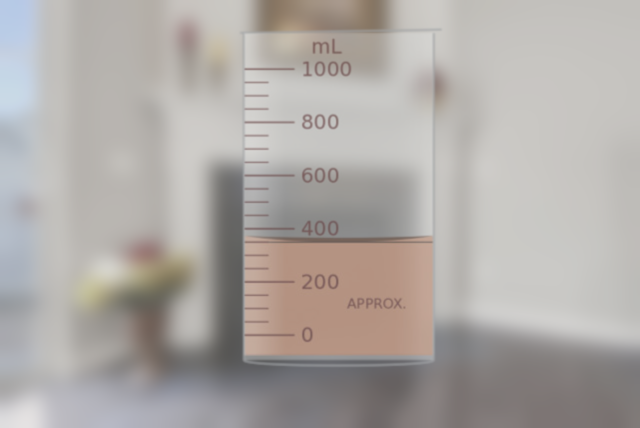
**350** mL
